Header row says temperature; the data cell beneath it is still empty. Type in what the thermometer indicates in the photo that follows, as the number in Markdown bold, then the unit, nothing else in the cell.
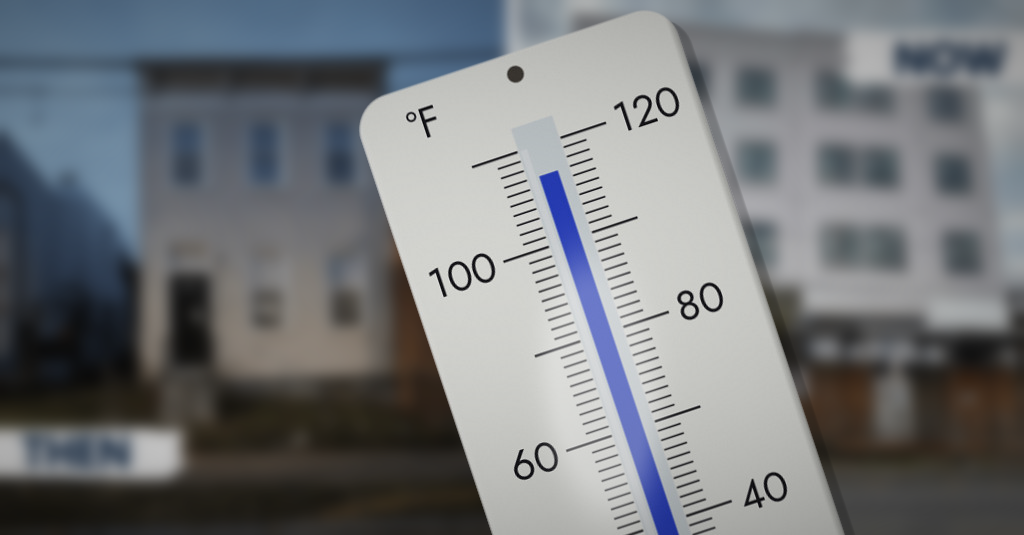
**114** °F
